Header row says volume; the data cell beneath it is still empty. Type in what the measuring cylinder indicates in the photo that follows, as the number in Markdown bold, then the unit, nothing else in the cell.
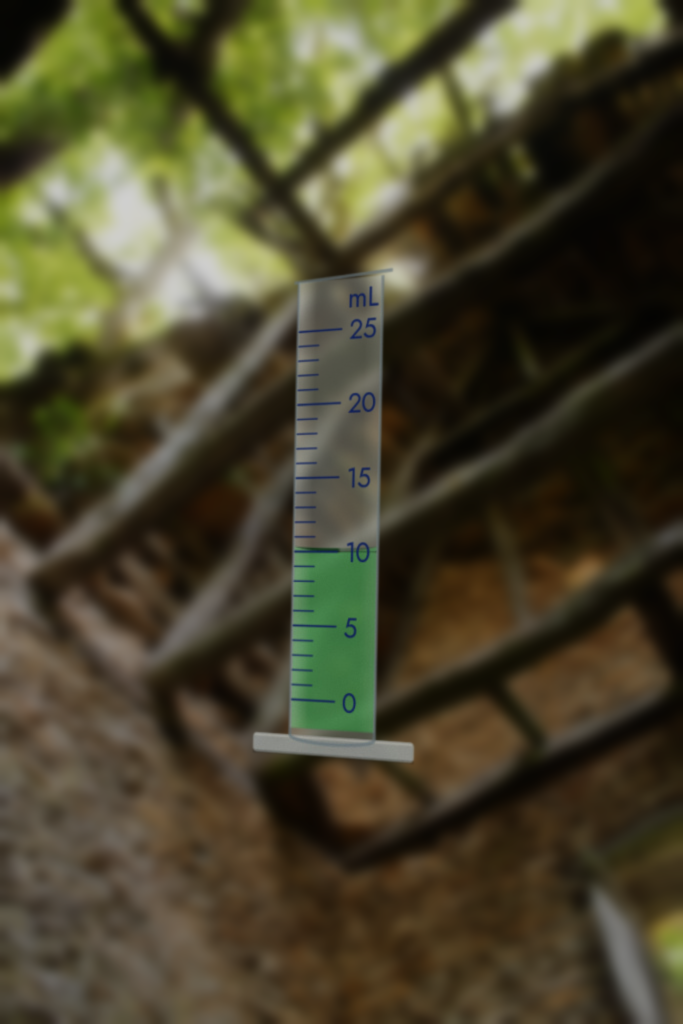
**10** mL
